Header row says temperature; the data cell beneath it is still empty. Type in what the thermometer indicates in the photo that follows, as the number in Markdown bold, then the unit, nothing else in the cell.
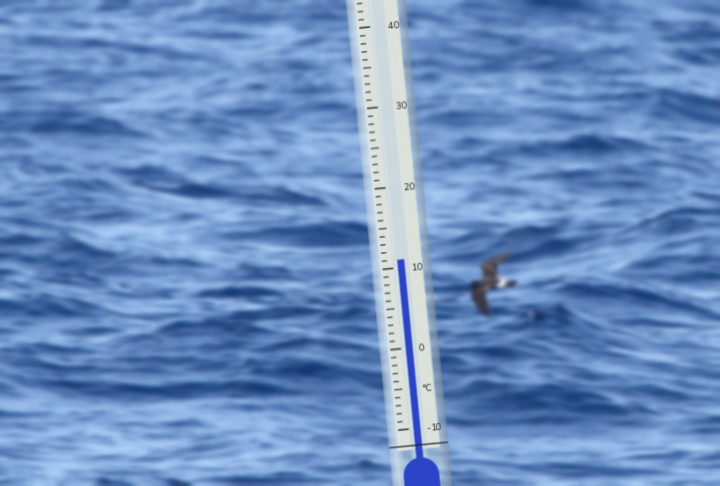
**11** °C
